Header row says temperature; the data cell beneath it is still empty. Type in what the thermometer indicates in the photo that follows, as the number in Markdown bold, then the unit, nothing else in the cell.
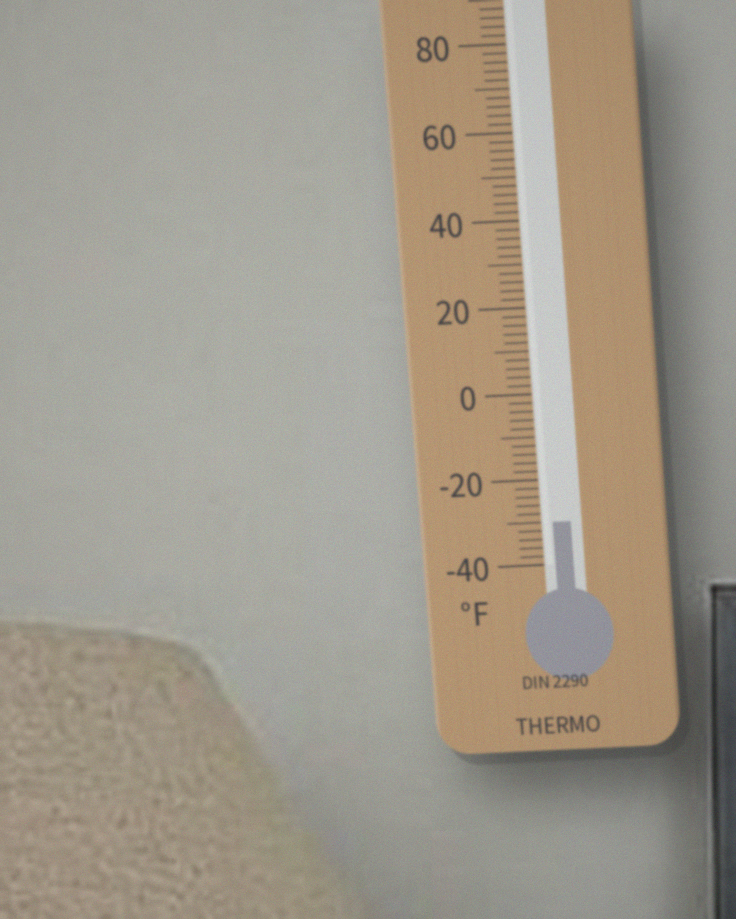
**-30** °F
